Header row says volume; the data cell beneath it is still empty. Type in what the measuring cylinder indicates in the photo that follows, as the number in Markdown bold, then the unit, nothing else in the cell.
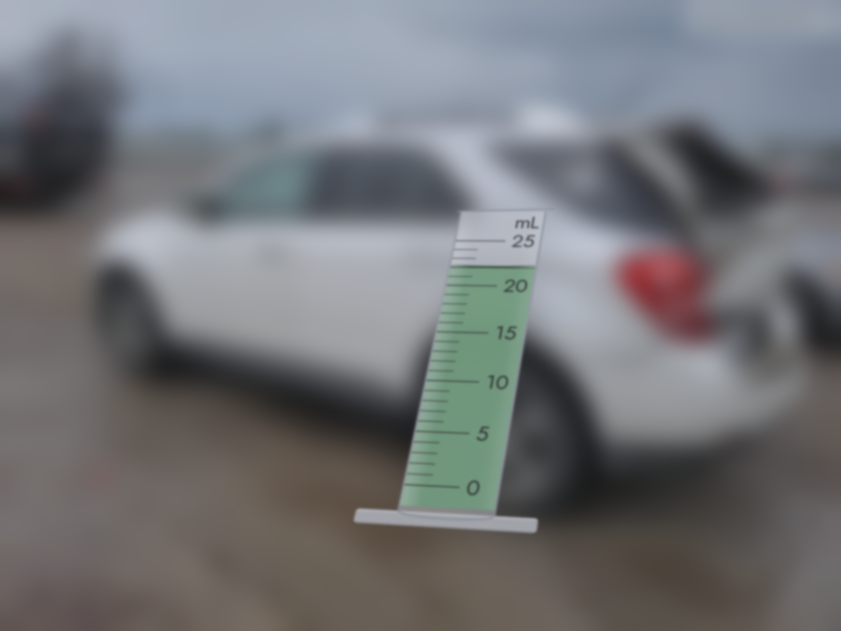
**22** mL
